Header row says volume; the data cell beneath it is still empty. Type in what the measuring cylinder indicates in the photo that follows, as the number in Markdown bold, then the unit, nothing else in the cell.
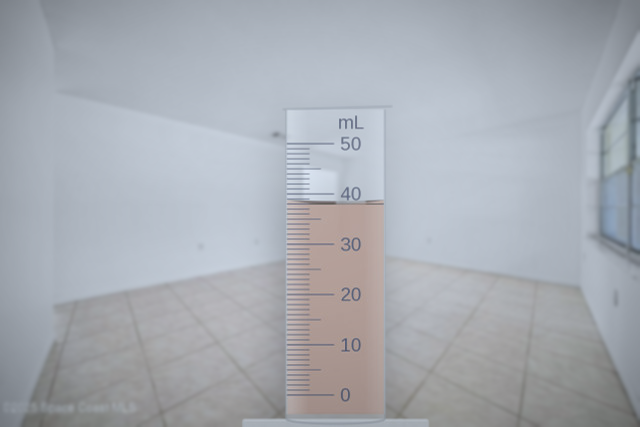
**38** mL
